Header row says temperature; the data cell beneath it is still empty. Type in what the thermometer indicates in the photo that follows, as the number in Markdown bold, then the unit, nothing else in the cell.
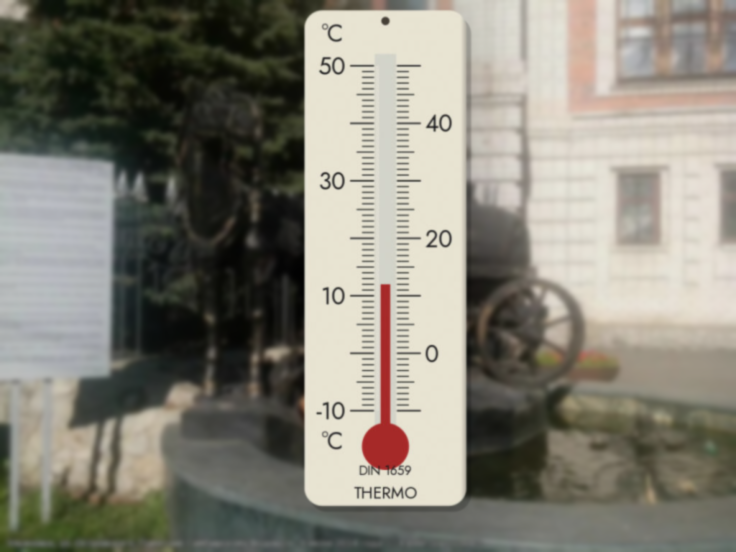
**12** °C
